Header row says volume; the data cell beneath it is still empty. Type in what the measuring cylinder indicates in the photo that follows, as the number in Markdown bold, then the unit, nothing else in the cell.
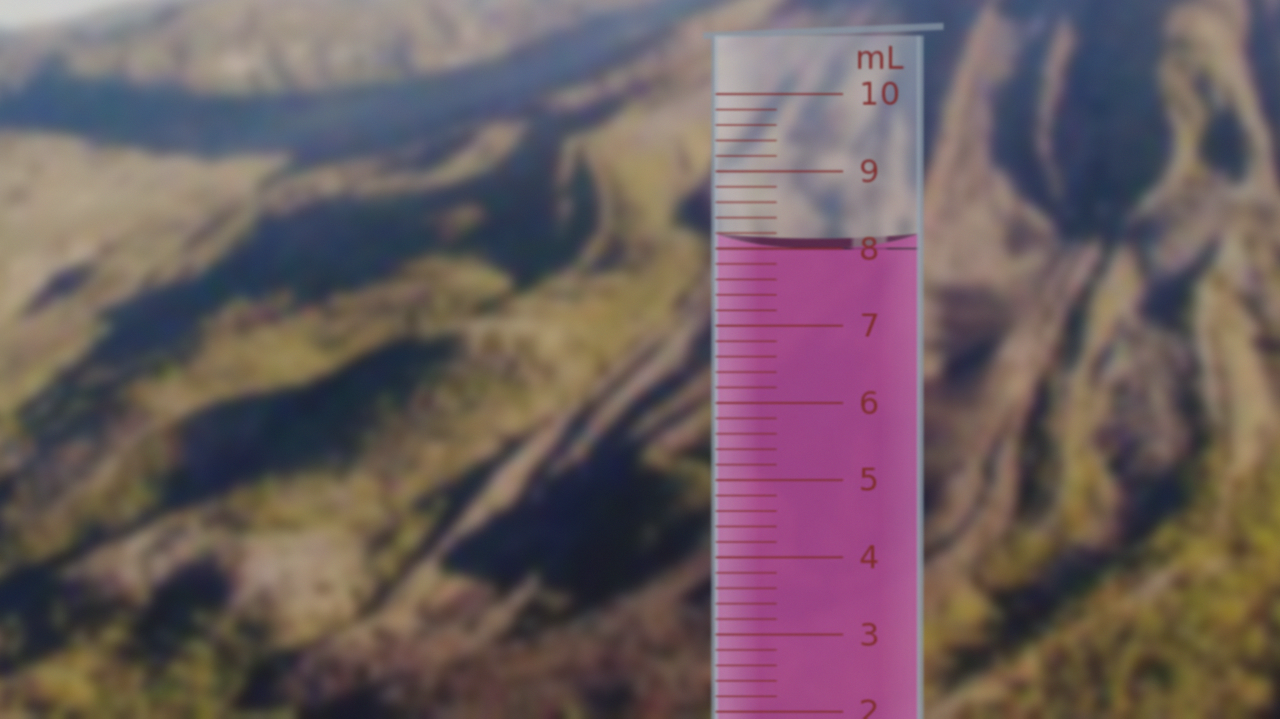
**8** mL
